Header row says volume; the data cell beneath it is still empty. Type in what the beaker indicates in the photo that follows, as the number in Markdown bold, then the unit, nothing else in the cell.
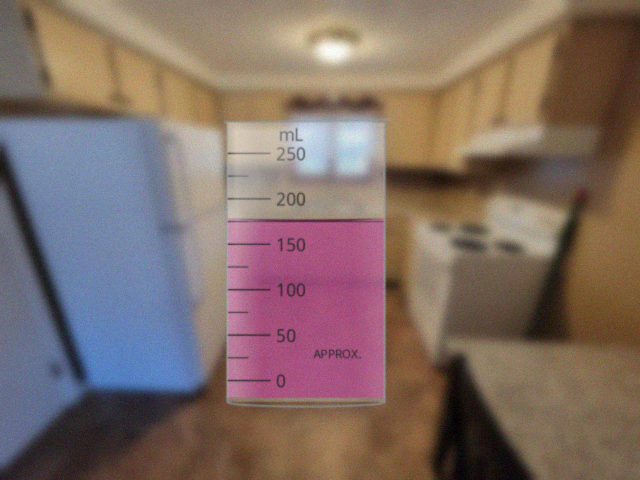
**175** mL
